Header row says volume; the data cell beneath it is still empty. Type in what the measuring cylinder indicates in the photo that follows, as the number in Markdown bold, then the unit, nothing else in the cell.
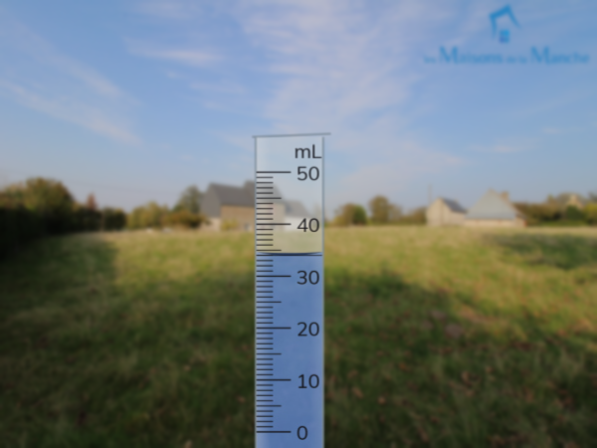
**34** mL
